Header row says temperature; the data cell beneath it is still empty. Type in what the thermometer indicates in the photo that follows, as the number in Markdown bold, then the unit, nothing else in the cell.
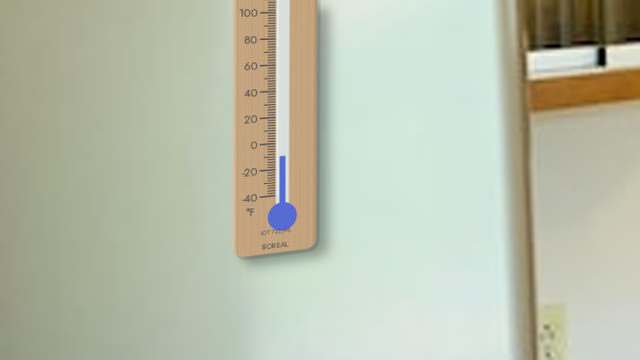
**-10** °F
